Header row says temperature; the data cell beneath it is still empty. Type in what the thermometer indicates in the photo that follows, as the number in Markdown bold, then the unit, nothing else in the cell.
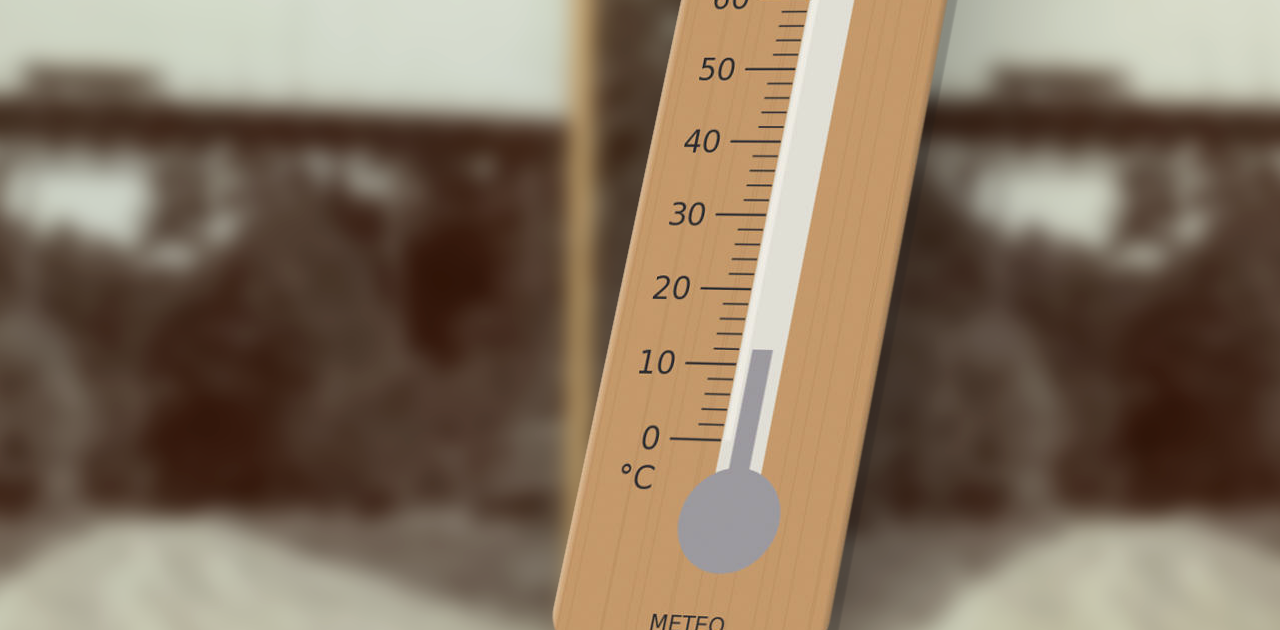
**12** °C
